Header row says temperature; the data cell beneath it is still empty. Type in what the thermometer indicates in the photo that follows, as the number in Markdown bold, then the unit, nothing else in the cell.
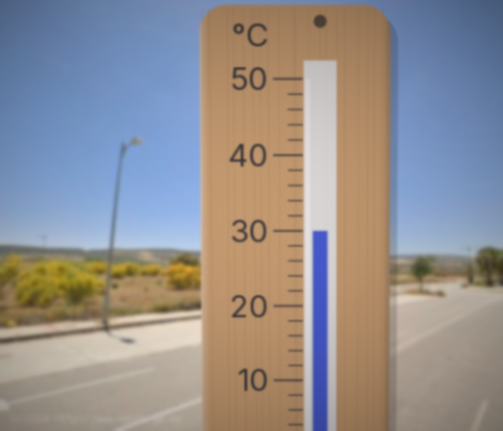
**30** °C
